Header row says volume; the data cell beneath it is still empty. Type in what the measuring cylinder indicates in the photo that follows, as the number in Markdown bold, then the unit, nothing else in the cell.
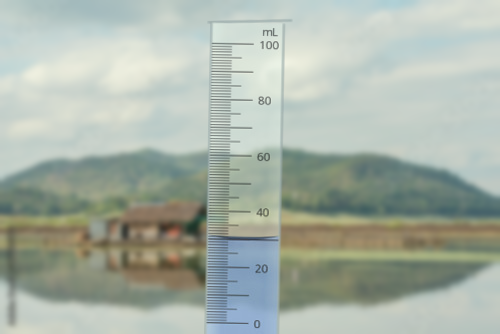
**30** mL
